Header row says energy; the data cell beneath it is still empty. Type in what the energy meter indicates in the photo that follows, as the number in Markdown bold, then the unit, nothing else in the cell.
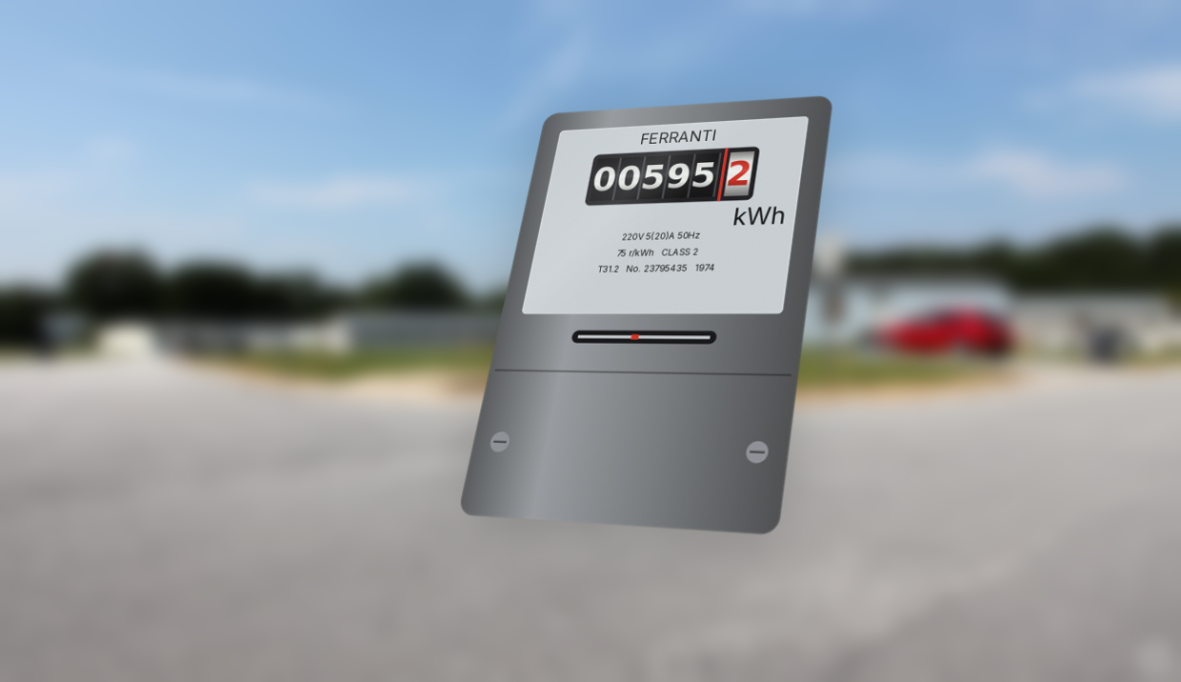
**595.2** kWh
